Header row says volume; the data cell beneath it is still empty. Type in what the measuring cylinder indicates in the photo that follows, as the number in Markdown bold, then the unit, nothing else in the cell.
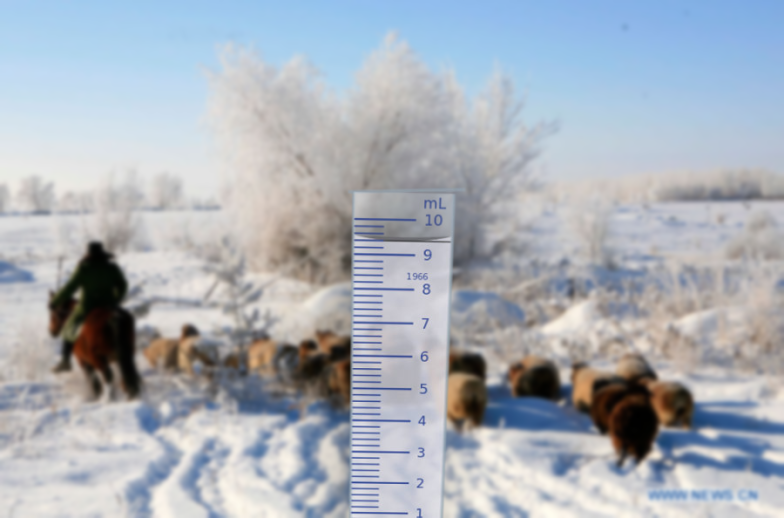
**9.4** mL
